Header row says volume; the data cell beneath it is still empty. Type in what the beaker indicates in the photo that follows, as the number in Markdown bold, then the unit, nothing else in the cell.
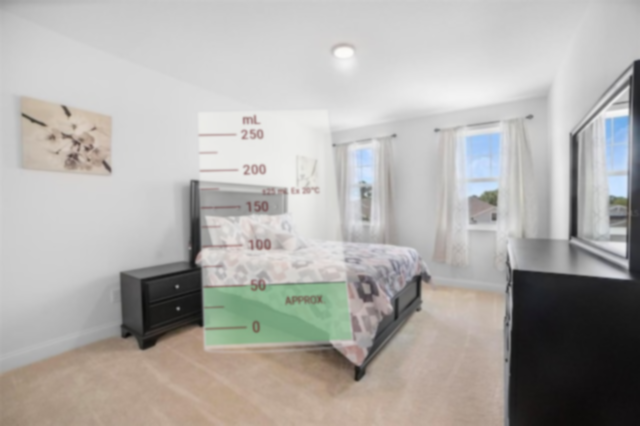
**50** mL
